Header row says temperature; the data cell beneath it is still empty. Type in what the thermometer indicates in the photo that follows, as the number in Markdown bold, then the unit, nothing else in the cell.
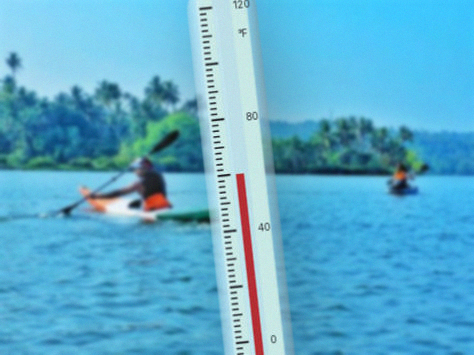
**60** °F
